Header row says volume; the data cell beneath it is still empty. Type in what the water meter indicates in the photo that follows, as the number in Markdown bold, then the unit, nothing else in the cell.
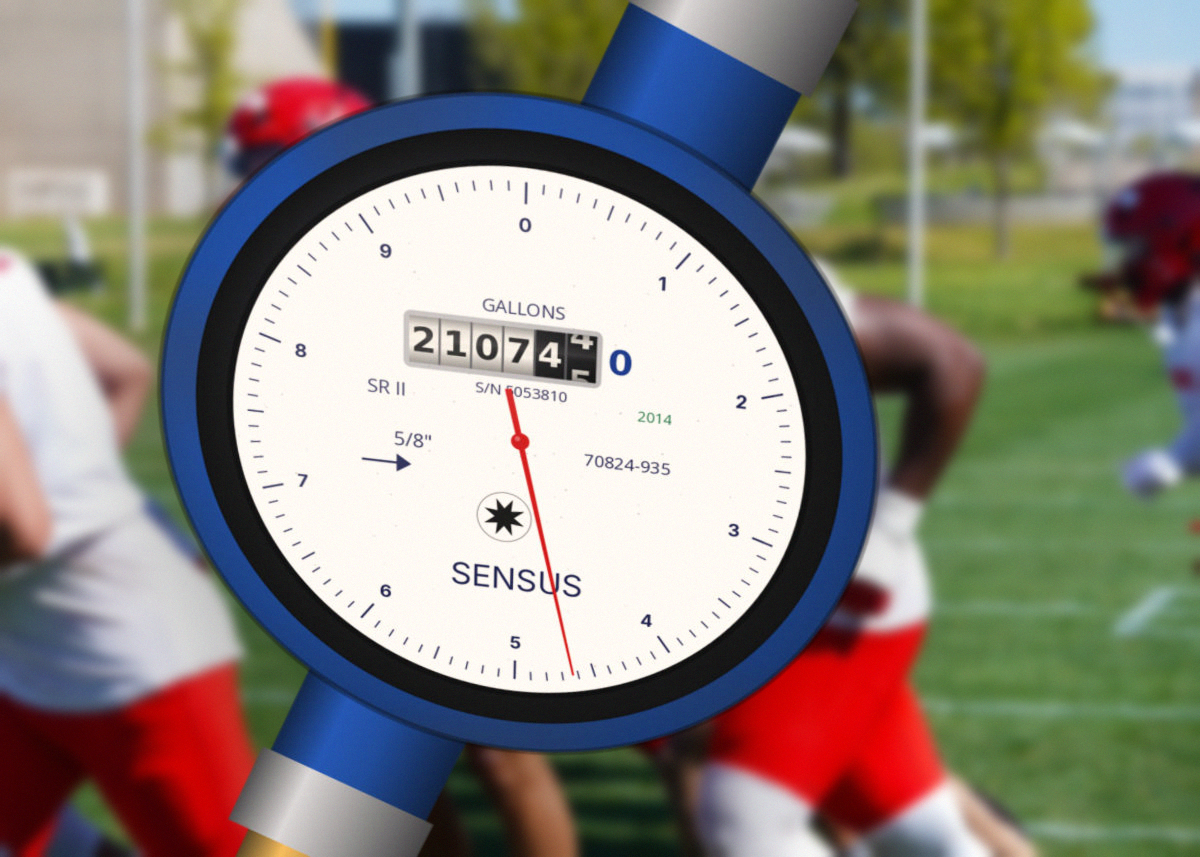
**2107444.6** gal
